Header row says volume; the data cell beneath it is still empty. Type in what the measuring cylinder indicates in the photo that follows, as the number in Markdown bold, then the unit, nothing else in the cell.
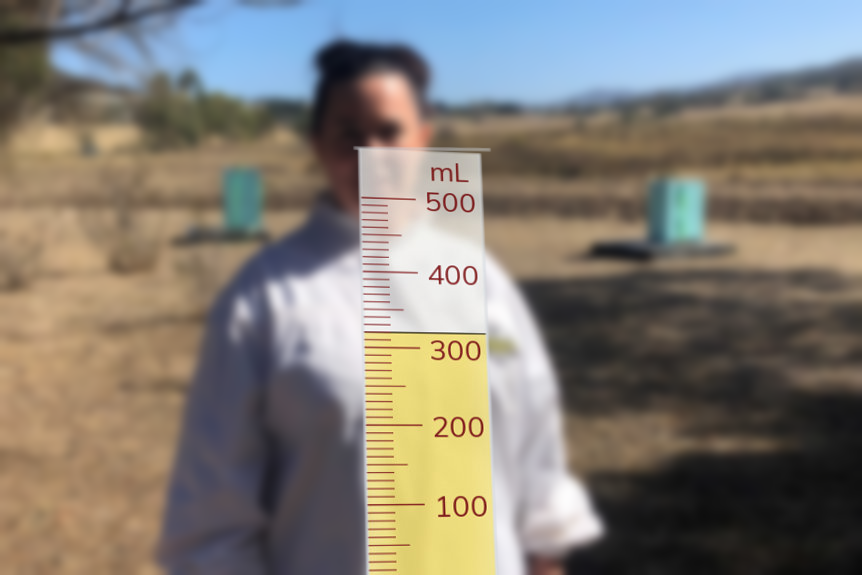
**320** mL
